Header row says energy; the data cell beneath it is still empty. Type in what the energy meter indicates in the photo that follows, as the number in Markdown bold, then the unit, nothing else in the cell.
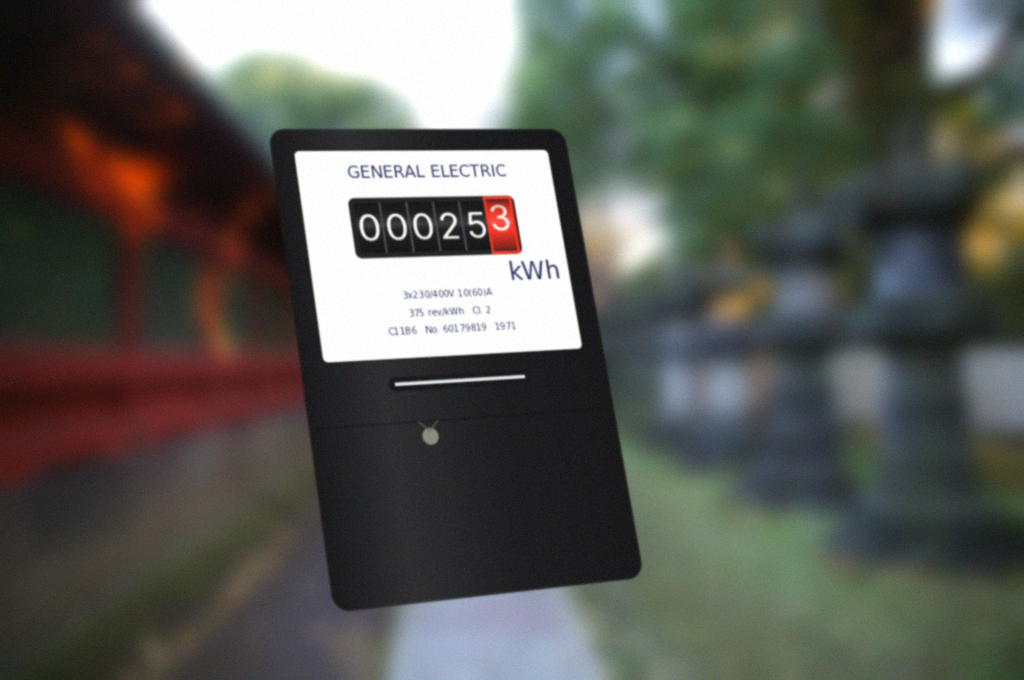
**25.3** kWh
